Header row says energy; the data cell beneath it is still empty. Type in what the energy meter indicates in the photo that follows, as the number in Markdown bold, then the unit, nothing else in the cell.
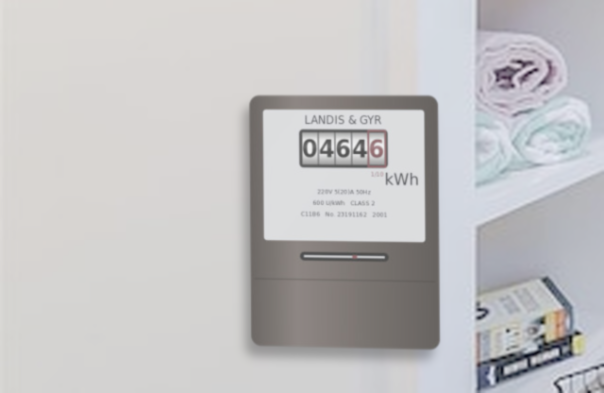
**464.6** kWh
